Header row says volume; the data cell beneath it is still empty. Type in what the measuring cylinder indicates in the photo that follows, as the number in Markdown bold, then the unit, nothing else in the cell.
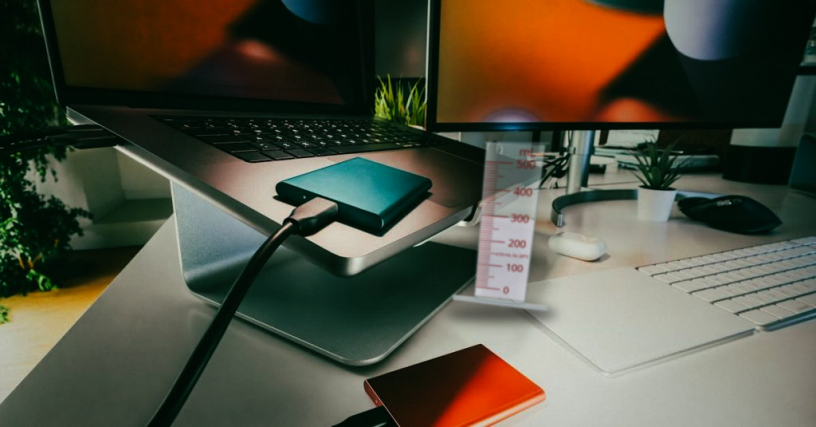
**300** mL
